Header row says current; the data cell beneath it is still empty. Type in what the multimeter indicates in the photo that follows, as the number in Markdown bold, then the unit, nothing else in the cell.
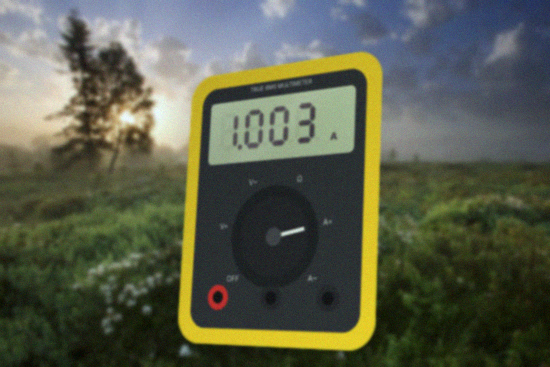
**1.003** A
